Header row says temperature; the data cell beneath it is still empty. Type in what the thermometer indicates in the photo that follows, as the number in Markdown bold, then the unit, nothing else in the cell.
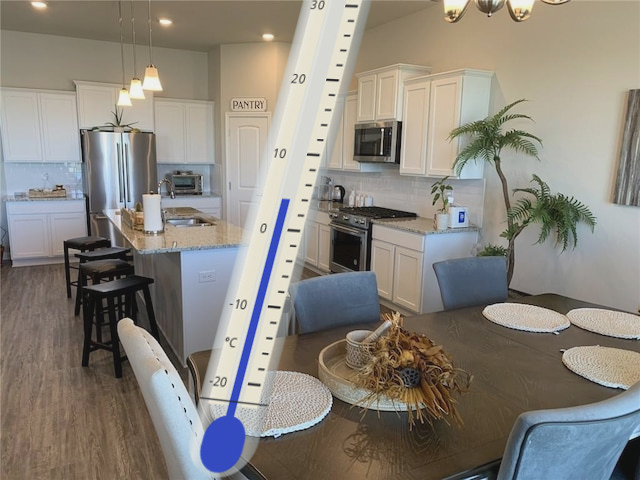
**4** °C
